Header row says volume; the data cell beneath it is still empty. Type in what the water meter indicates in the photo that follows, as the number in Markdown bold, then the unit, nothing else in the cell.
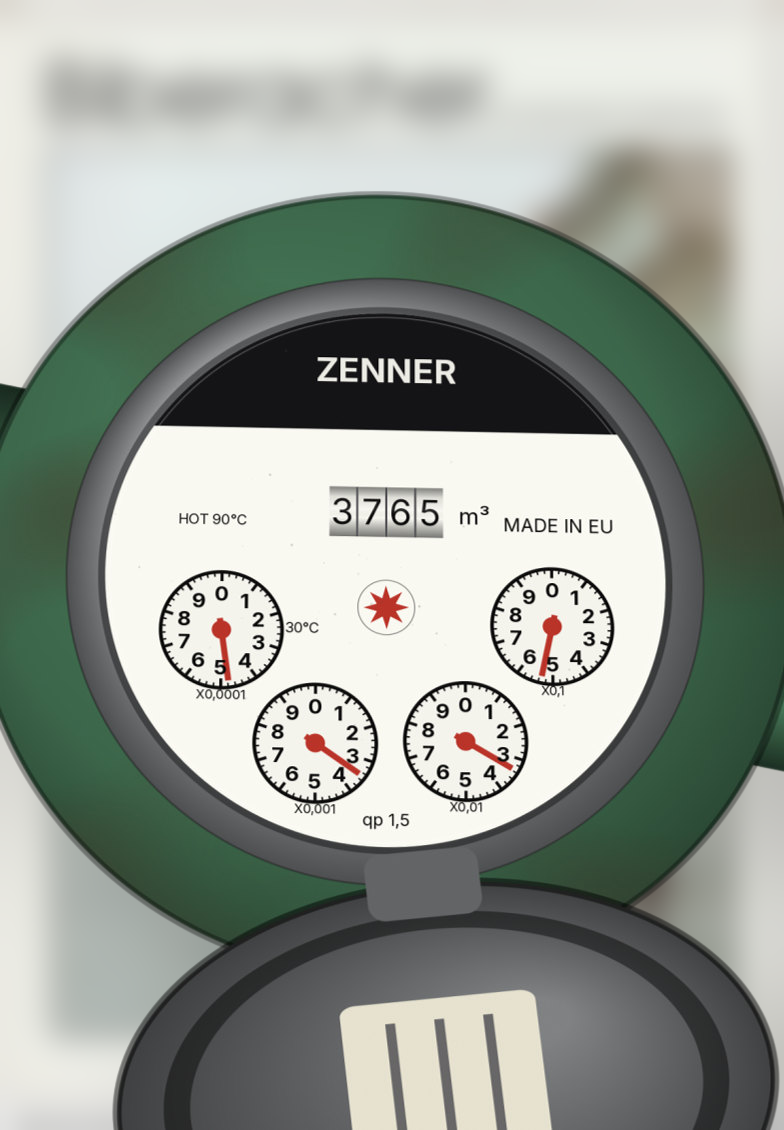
**3765.5334** m³
